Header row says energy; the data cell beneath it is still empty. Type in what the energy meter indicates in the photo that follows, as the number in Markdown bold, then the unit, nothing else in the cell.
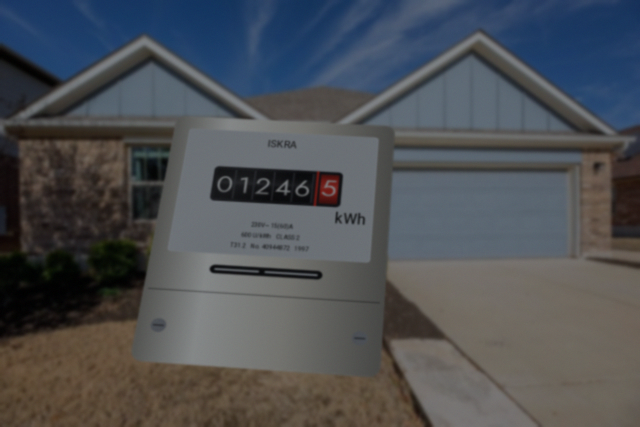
**1246.5** kWh
